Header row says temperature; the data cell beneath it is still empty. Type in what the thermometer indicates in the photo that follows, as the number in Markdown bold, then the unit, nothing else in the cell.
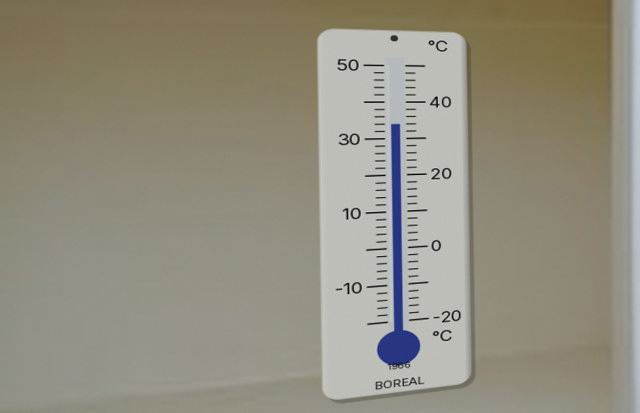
**34** °C
